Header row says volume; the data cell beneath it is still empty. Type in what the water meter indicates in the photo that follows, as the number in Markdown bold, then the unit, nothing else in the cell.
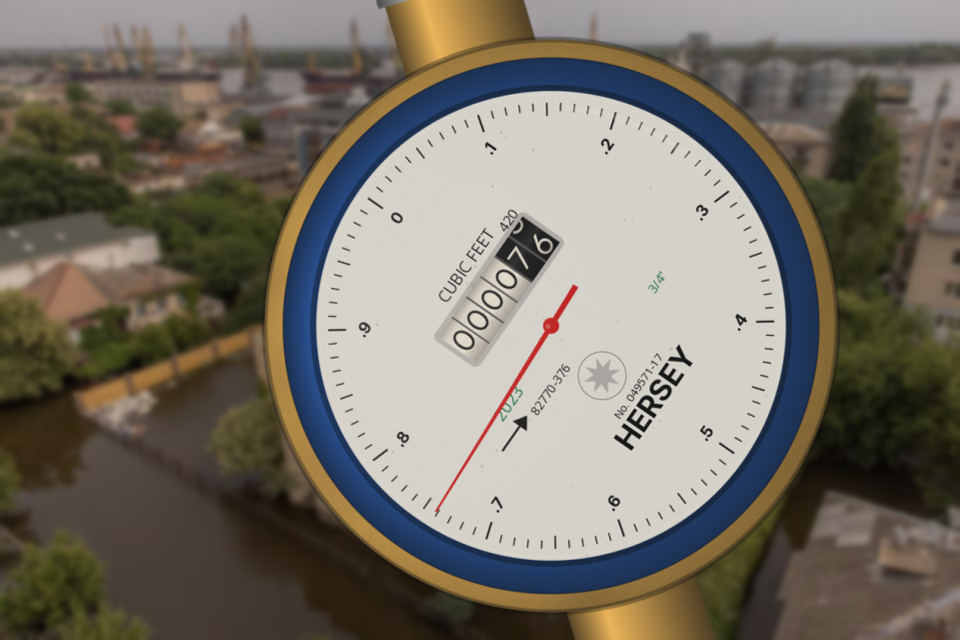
**75.74** ft³
